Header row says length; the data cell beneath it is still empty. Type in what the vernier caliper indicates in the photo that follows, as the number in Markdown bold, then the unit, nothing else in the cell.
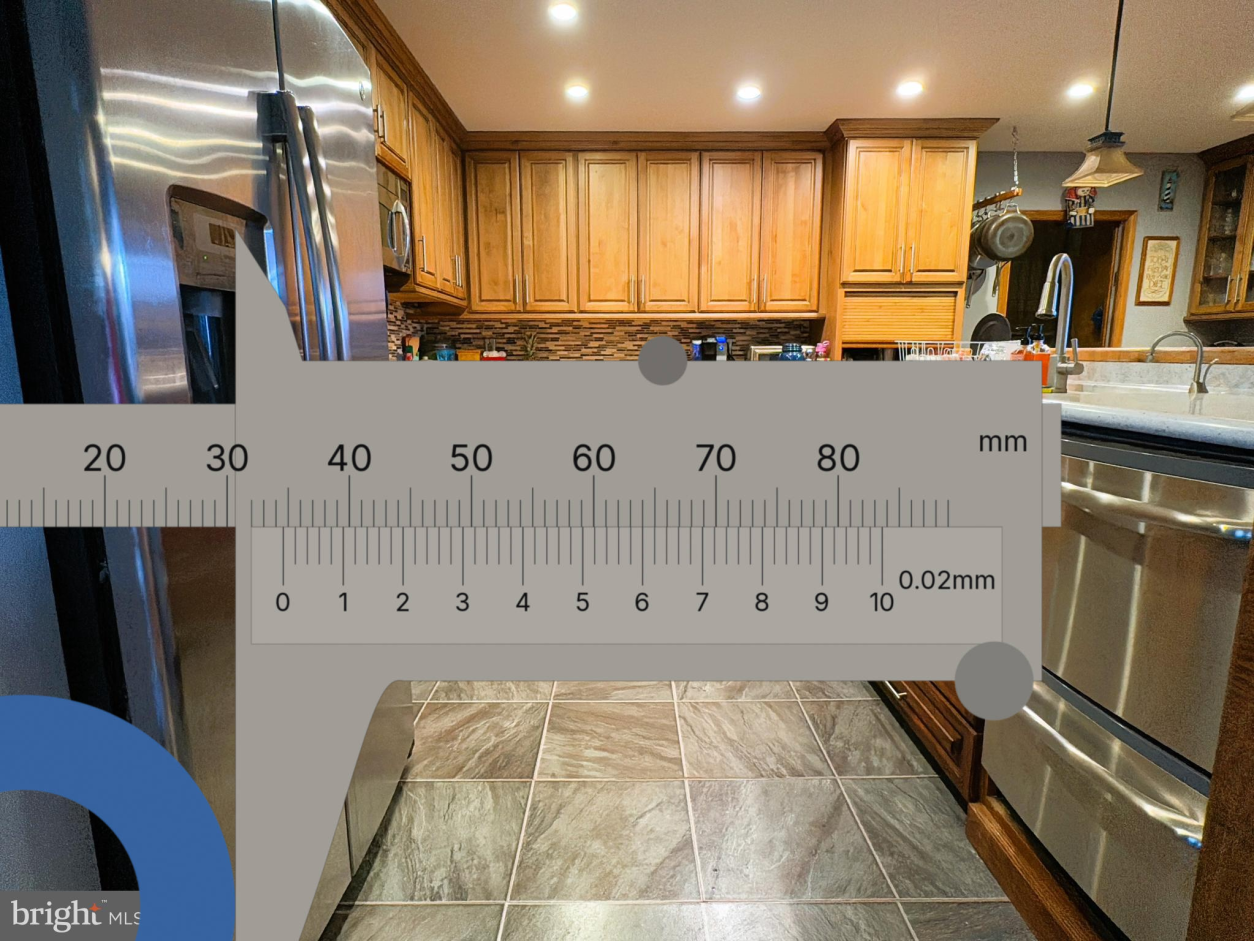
**34.6** mm
